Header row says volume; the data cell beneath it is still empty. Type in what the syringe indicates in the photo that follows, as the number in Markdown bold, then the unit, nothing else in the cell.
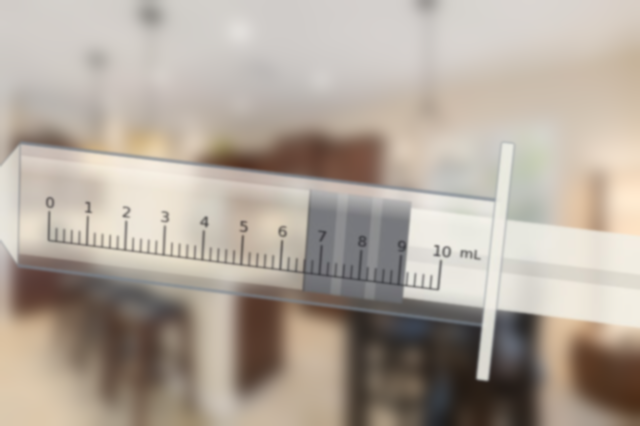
**6.6** mL
